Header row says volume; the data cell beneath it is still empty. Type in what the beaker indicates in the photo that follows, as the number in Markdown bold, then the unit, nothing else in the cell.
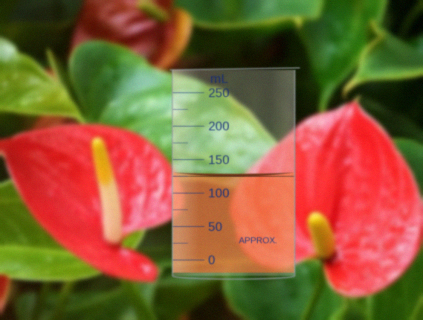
**125** mL
